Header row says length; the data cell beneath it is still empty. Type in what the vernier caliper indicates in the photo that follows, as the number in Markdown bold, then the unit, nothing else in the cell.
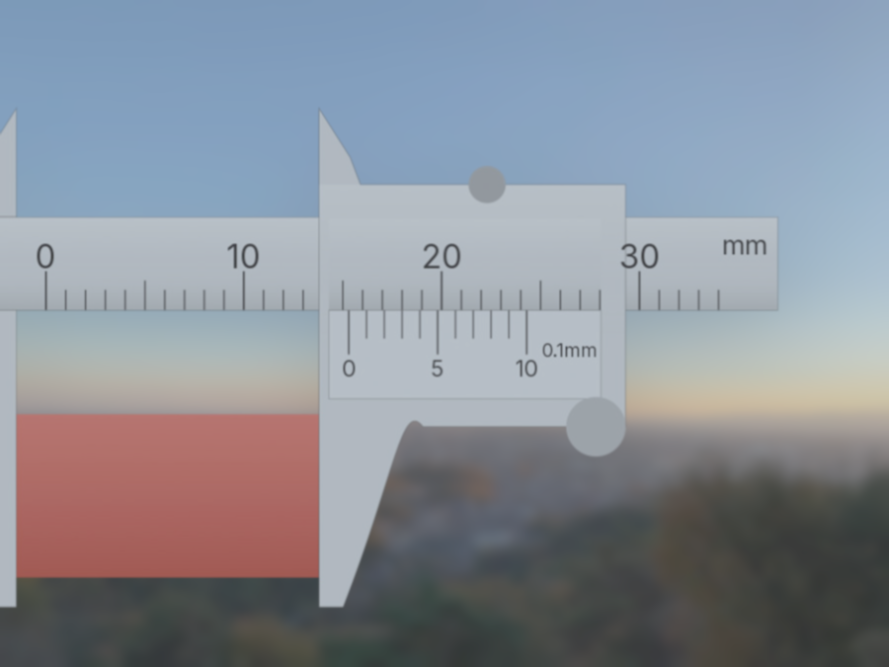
**15.3** mm
